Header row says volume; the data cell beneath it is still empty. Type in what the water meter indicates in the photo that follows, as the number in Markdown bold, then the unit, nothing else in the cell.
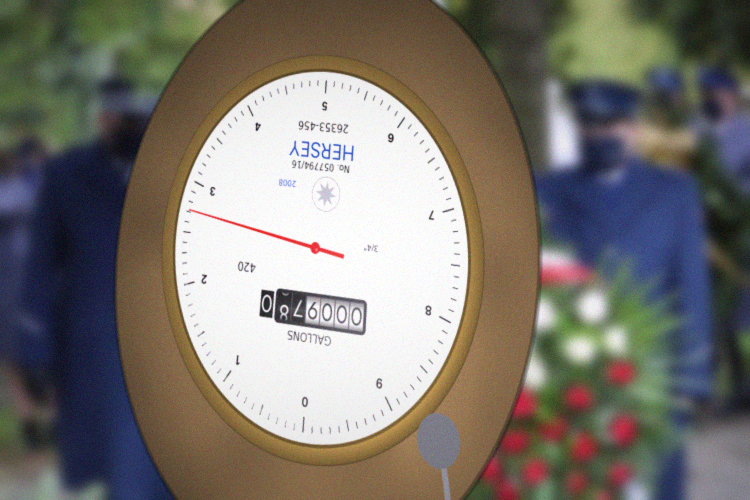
**9782.7** gal
